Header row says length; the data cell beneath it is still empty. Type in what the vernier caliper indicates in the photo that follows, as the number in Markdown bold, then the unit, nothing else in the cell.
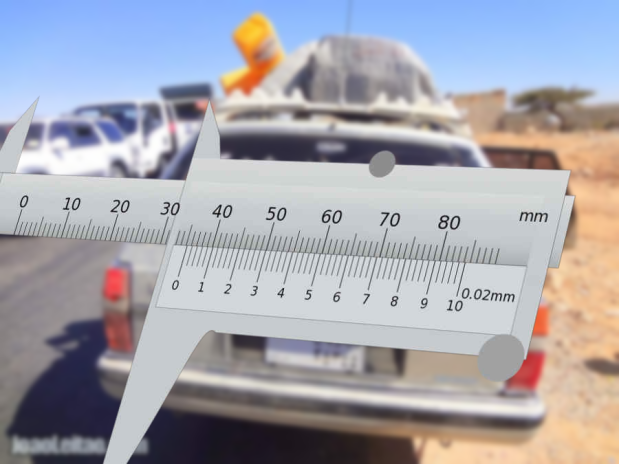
**35.2** mm
